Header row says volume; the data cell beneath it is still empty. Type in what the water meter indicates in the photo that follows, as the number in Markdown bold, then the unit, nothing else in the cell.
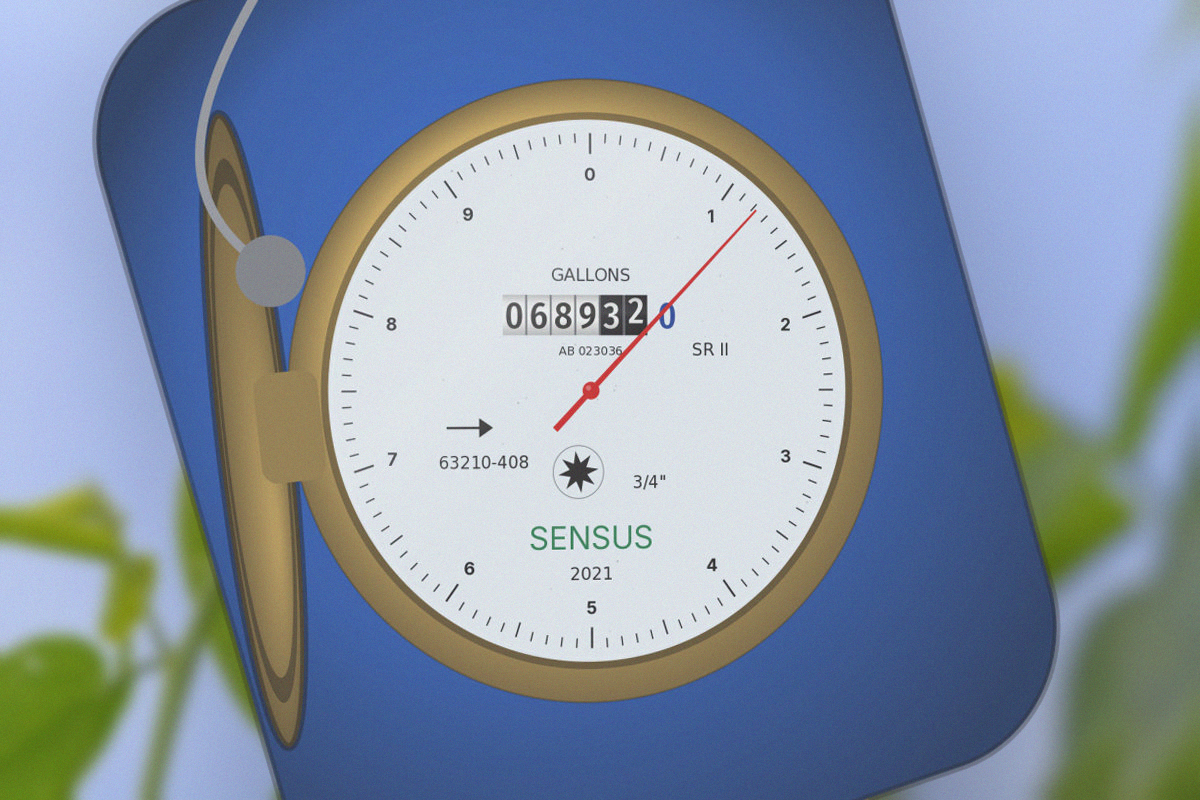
**689321.2** gal
